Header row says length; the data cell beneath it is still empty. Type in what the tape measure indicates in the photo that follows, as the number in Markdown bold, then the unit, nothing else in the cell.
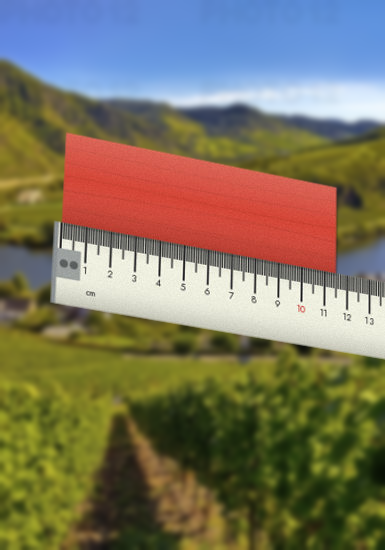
**11.5** cm
